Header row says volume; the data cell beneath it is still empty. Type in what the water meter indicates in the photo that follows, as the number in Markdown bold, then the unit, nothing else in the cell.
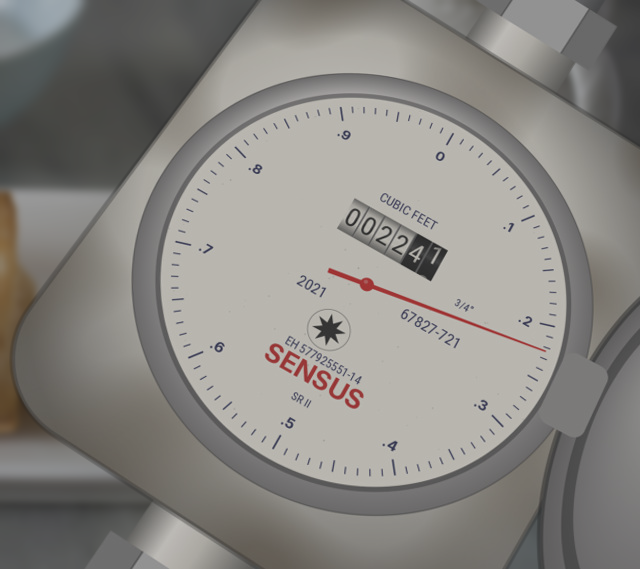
**2241.22** ft³
